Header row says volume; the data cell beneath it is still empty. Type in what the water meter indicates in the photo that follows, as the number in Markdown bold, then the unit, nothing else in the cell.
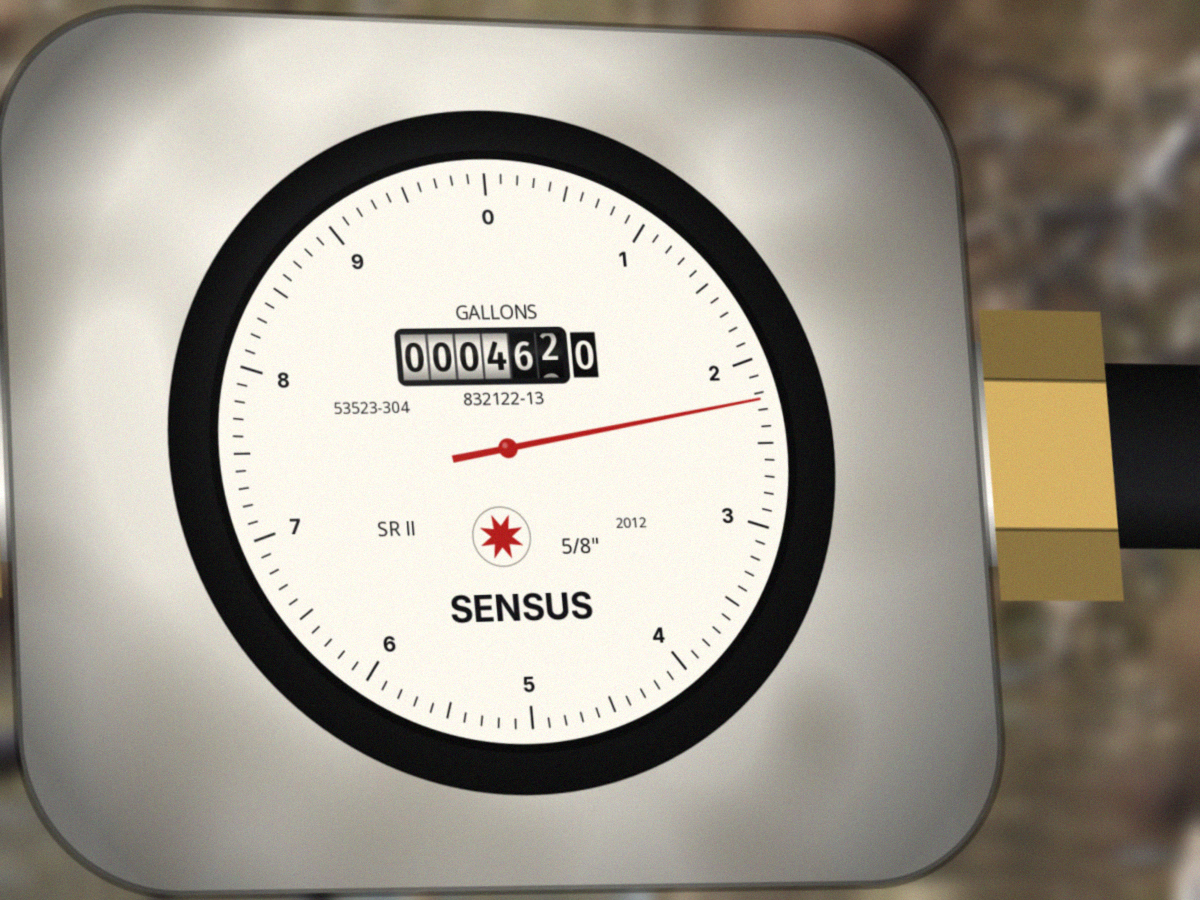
**4622.2** gal
